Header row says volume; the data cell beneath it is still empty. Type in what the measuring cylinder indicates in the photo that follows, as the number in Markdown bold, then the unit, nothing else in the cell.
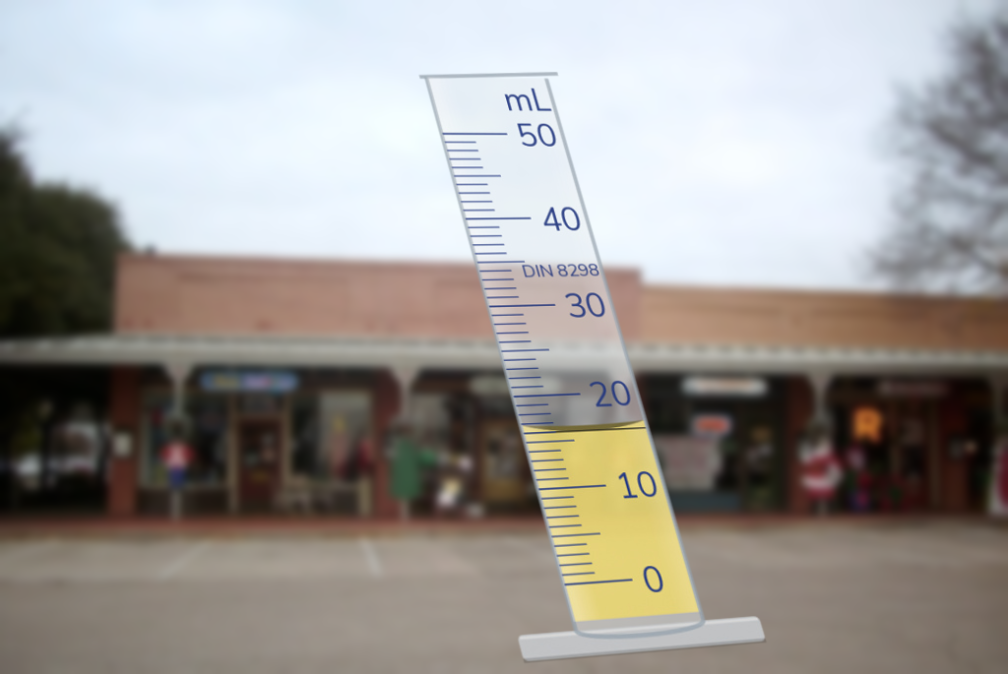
**16** mL
